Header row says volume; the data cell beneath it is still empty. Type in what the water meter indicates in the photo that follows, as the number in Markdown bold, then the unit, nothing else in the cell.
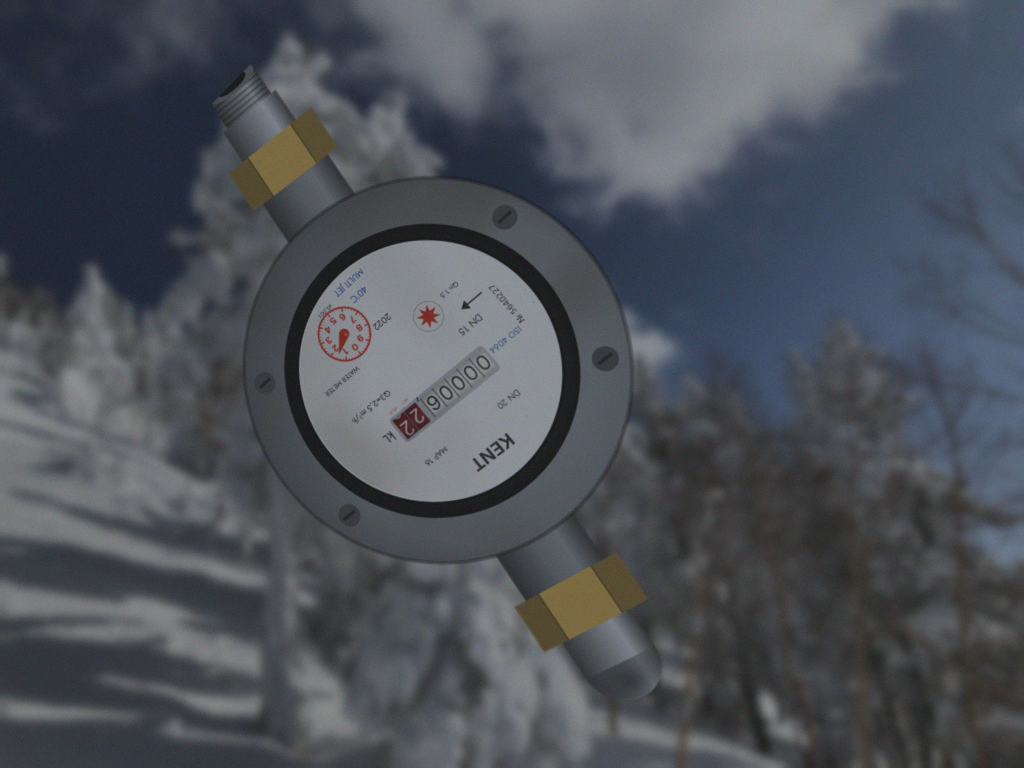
**6.221** kL
